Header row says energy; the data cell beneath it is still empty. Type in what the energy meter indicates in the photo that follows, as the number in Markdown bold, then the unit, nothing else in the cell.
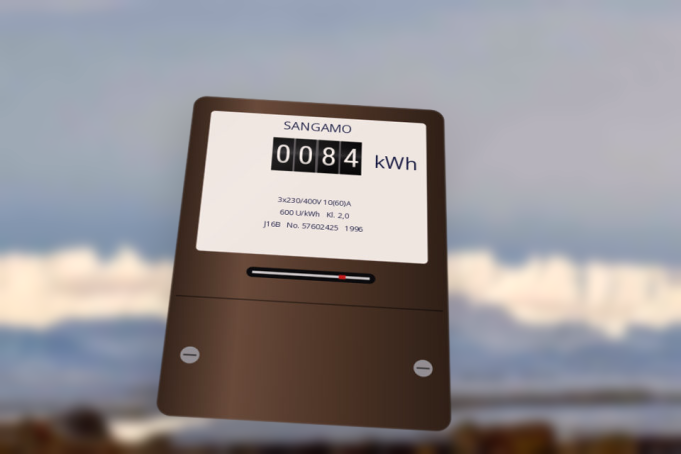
**84** kWh
